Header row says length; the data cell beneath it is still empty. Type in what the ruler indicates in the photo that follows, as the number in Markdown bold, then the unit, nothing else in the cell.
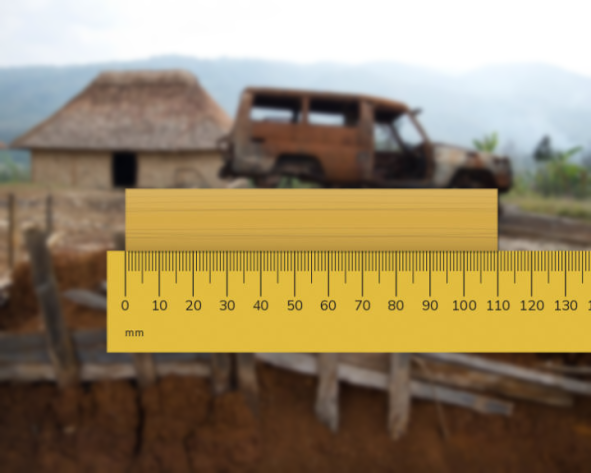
**110** mm
